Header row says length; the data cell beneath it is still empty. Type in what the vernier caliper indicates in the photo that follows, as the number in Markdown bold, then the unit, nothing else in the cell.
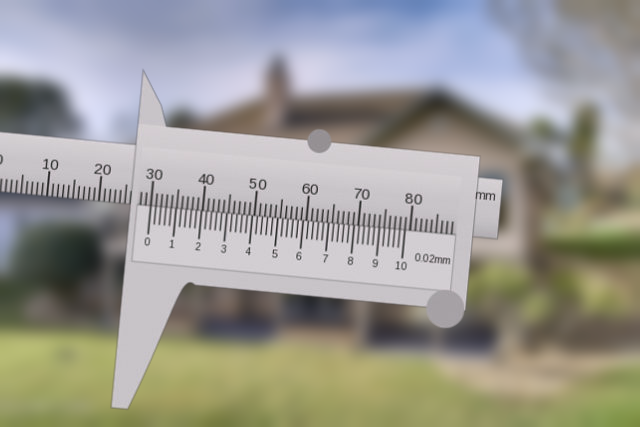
**30.0** mm
